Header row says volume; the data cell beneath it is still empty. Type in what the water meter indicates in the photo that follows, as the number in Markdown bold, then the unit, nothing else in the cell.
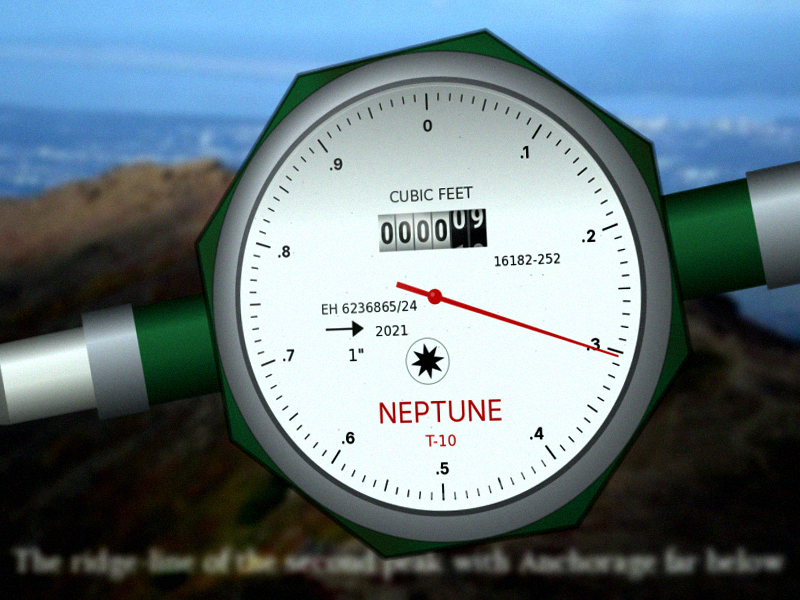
**9.30** ft³
